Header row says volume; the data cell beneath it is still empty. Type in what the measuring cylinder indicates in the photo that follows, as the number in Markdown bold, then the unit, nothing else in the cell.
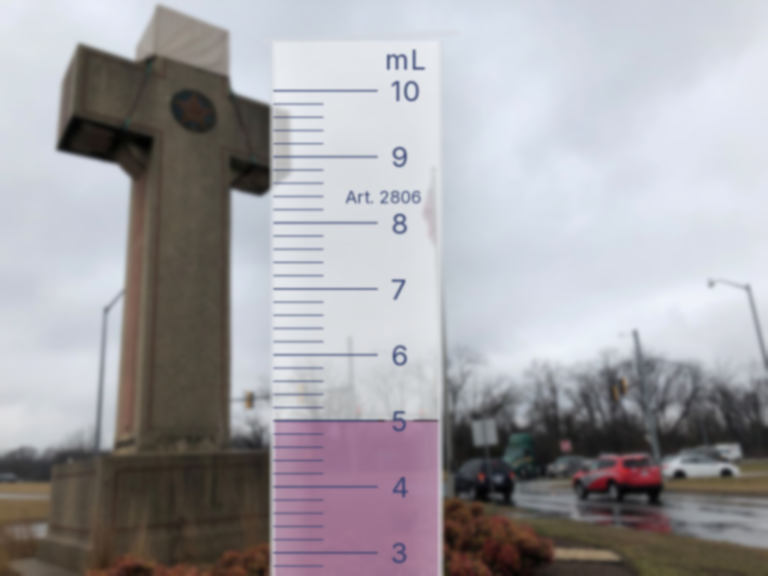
**5** mL
